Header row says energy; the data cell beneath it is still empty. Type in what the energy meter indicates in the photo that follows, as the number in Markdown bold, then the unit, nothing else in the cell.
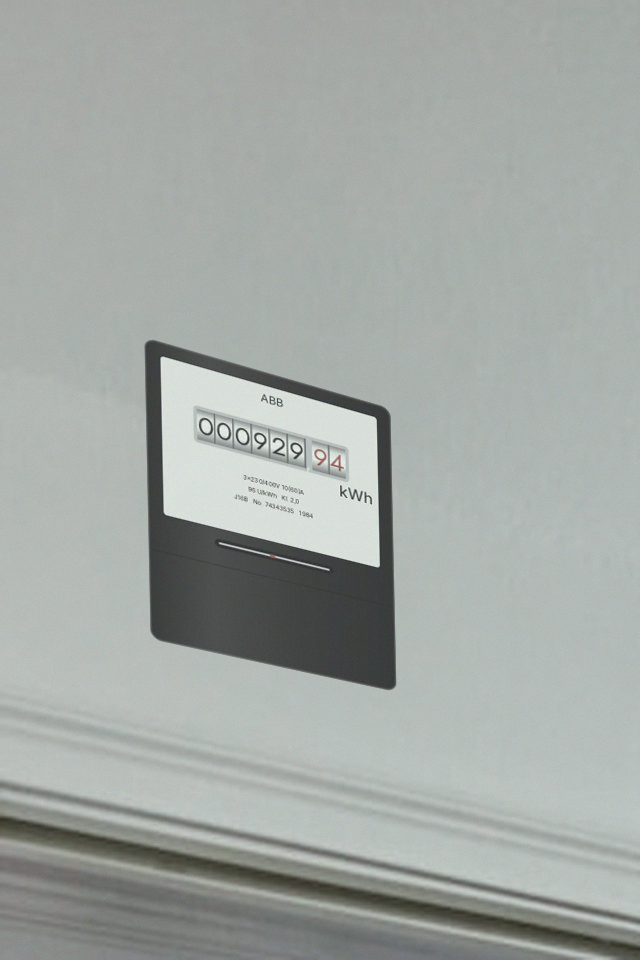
**929.94** kWh
